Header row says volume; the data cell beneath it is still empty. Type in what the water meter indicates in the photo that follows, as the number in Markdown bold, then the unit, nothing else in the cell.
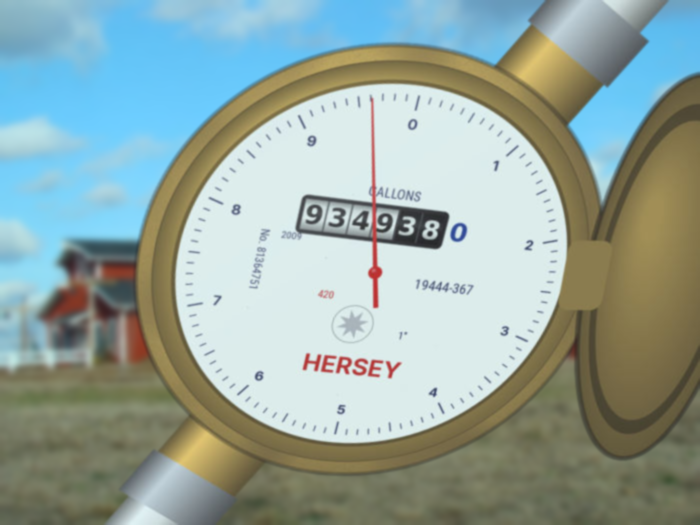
**9349379.6** gal
